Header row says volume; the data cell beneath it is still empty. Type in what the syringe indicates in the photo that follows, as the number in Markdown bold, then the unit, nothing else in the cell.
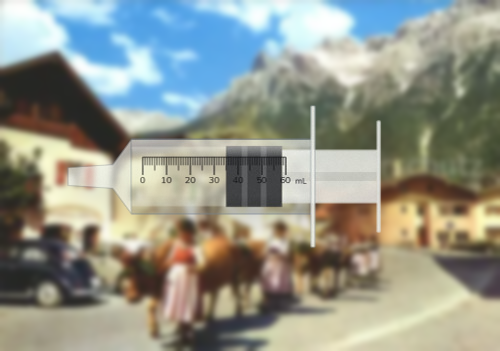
**35** mL
